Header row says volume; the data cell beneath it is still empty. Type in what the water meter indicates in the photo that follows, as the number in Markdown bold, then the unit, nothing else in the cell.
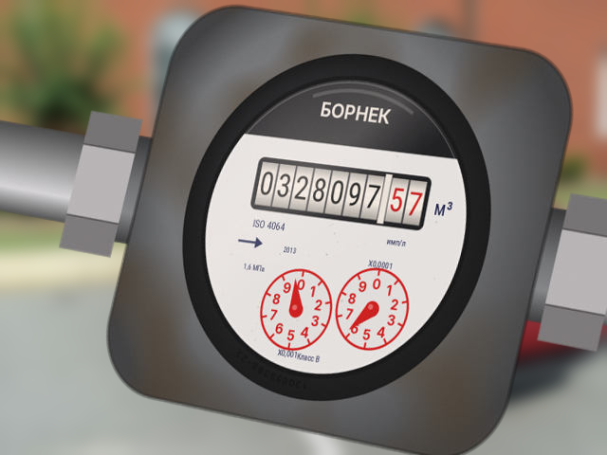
**328097.5696** m³
